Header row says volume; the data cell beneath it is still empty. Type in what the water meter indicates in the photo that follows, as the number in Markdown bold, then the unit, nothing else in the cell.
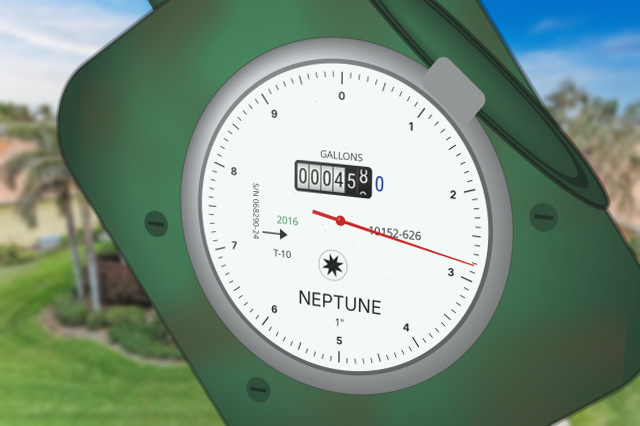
**4582.8** gal
